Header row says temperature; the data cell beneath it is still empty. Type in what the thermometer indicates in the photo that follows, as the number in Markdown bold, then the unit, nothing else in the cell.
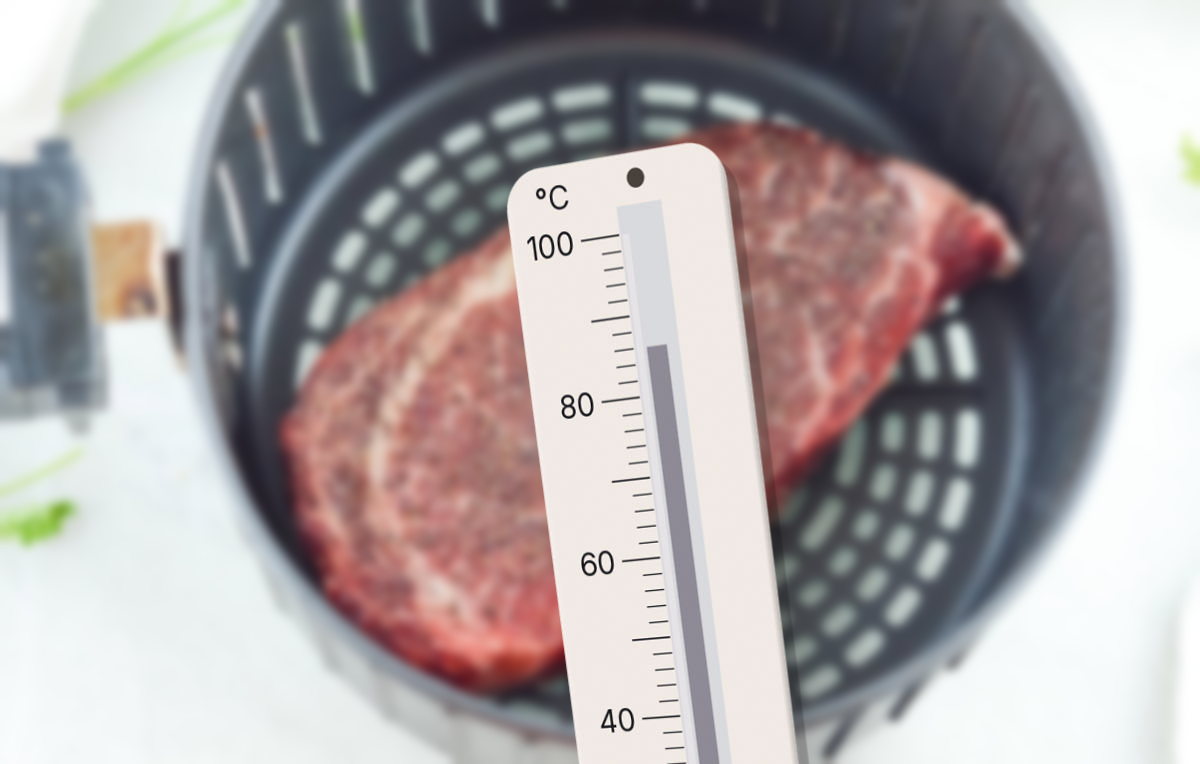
**86** °C
